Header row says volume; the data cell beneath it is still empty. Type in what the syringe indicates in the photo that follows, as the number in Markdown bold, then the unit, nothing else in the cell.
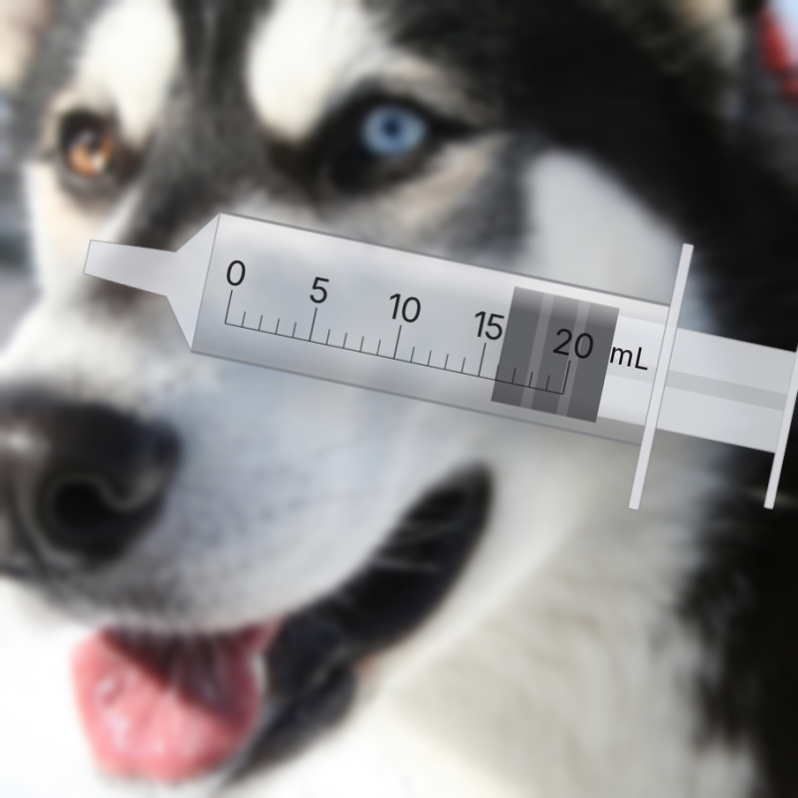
**16** mL
